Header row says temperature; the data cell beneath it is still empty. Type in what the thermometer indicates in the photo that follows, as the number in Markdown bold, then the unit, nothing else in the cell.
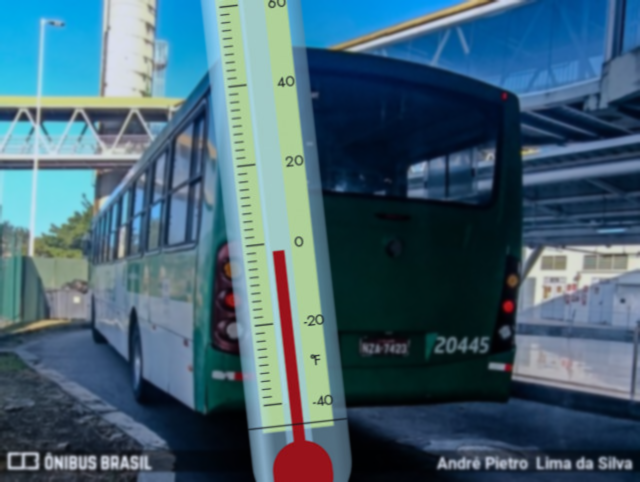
**-2** °F
